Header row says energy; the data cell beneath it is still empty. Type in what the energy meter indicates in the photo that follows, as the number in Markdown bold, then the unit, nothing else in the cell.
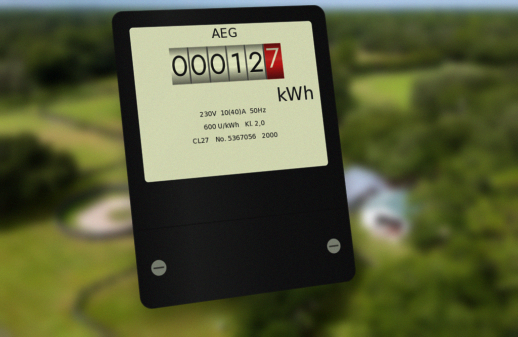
**12.7** kWh
